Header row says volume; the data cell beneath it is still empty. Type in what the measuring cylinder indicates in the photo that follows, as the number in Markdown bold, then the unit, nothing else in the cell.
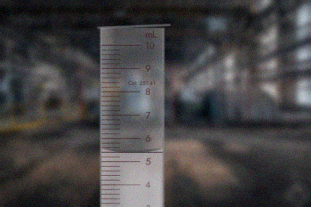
**5.4** mL
